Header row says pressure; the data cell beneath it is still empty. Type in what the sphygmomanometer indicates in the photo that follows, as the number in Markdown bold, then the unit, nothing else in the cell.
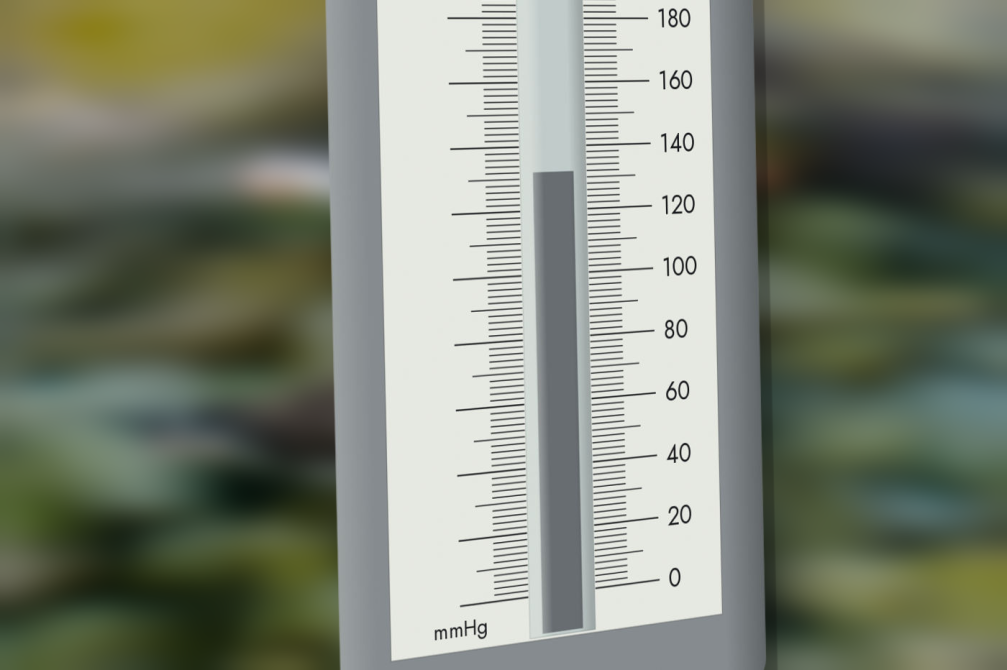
**132** mmHg
